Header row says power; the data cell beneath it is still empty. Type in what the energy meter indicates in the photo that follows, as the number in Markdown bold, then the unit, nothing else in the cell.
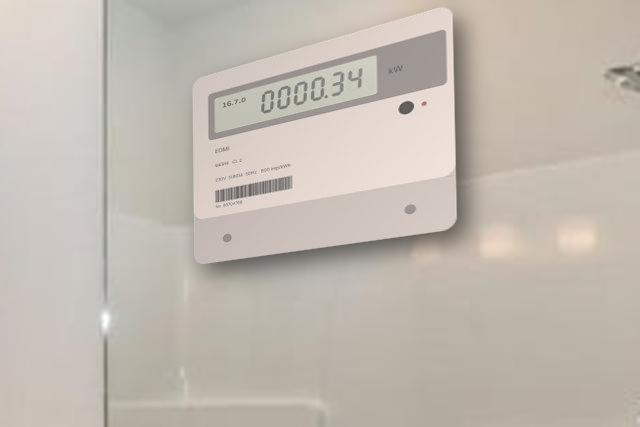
**0.34** kW
